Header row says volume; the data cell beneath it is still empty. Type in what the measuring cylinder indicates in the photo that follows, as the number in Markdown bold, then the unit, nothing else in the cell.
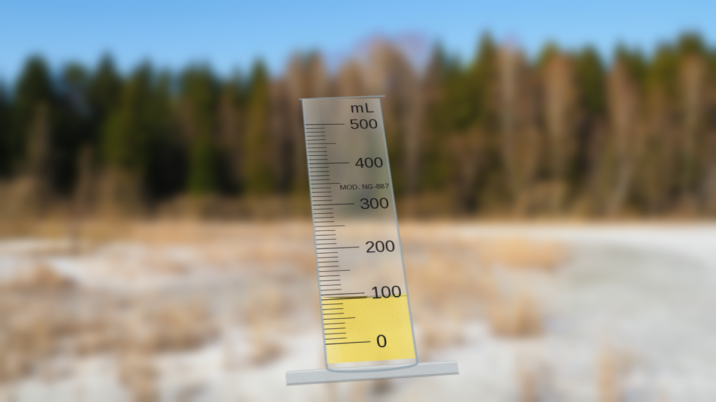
**90** mL
